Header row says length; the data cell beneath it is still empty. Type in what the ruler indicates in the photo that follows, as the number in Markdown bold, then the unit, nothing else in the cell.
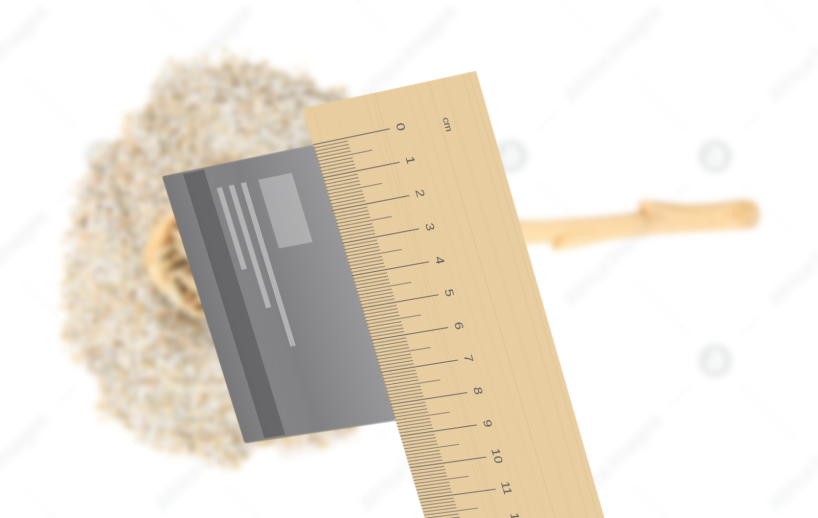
**8.5** cm
